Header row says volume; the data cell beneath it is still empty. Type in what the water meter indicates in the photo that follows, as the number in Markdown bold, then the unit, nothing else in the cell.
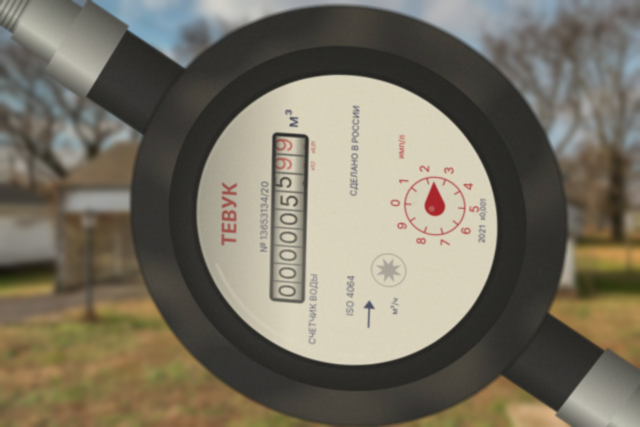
**55.992** m³
